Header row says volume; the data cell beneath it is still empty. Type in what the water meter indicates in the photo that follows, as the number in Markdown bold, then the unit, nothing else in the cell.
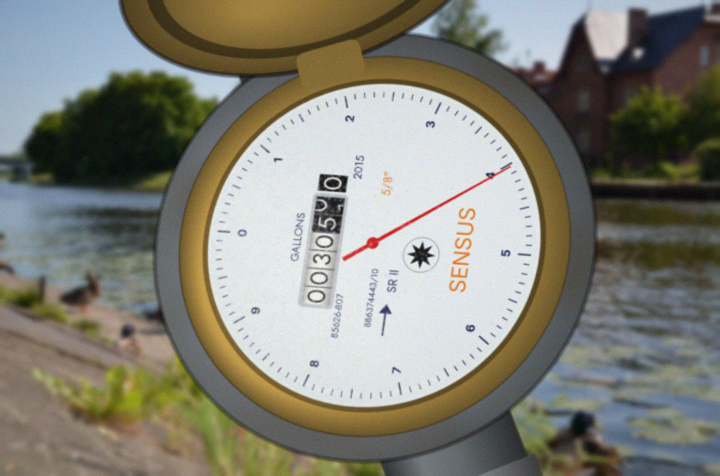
**30504.0** gal
